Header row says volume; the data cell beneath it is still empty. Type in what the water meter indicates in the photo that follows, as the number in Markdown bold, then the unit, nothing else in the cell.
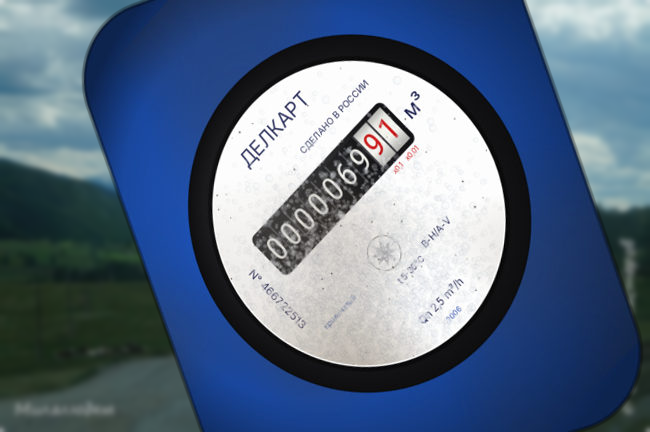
**69.91** m³
